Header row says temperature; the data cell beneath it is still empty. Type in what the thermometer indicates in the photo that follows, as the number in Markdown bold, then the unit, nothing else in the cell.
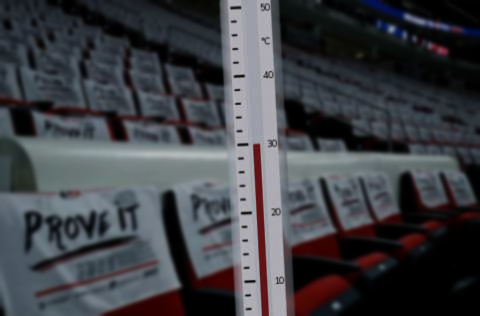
**30** °C
